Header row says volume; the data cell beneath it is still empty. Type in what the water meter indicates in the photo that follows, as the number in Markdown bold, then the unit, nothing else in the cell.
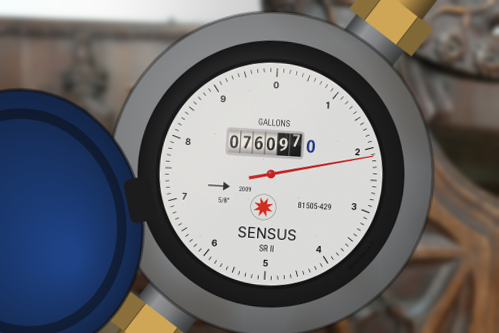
**760972.1** gal
